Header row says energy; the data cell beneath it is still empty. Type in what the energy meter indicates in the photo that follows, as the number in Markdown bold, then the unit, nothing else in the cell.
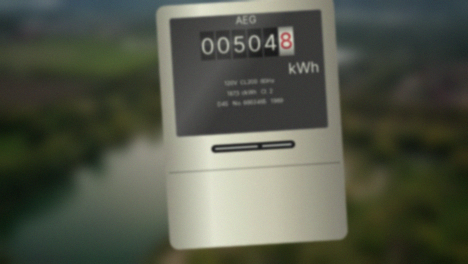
**504.8** kWh
